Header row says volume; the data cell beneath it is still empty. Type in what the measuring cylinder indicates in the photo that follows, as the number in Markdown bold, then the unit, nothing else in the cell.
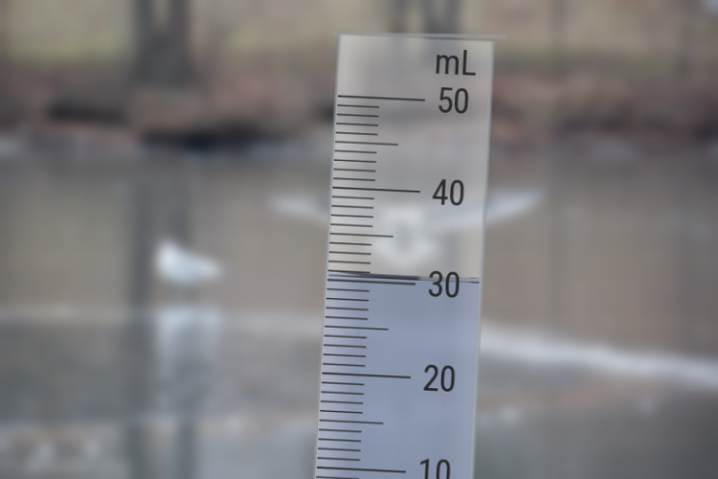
**30.5** mL
